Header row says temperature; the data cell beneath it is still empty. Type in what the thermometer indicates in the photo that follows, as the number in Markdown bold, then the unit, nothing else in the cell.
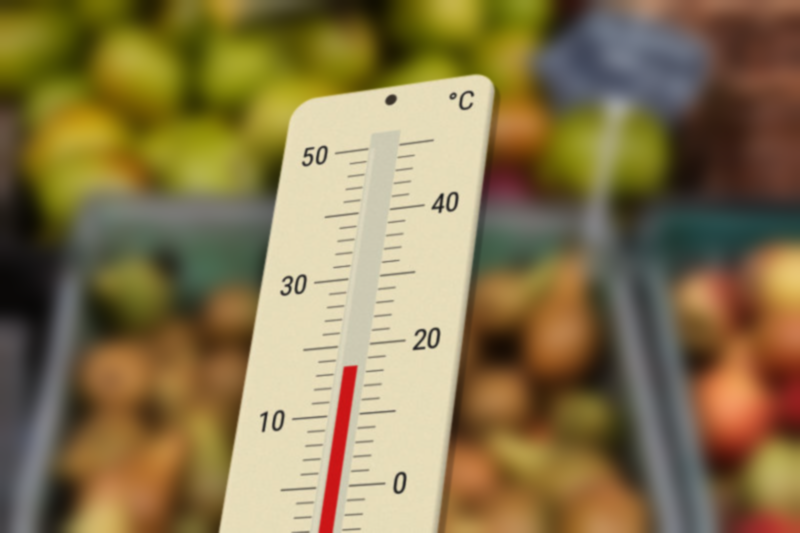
**17** °C
